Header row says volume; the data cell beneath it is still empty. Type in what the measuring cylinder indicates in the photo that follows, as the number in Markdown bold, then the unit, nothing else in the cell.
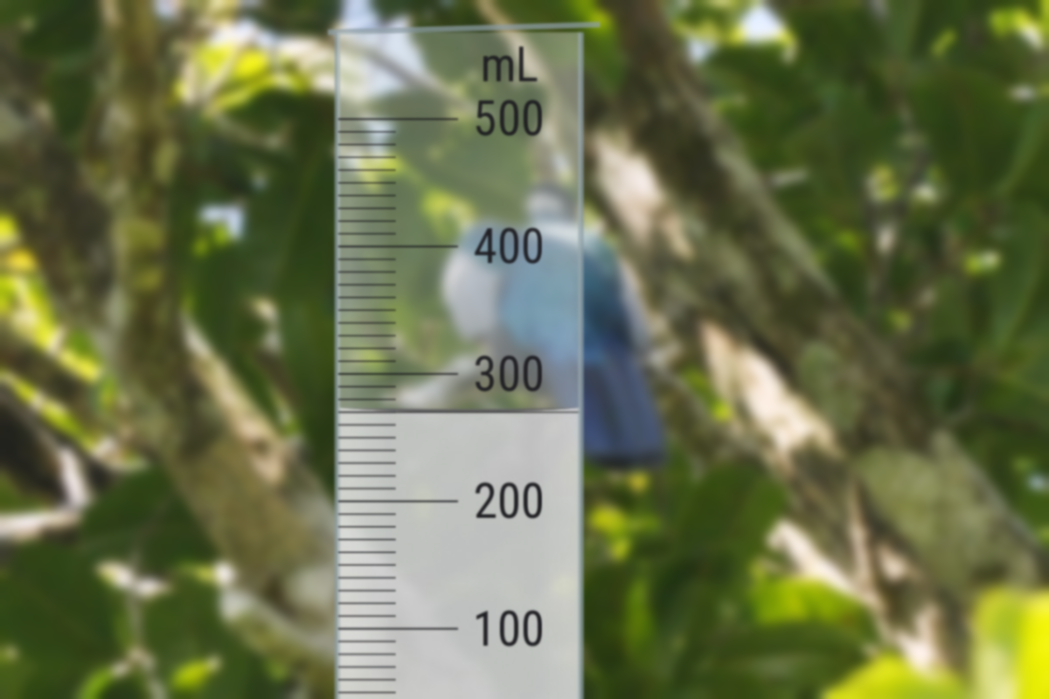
**270** mL
